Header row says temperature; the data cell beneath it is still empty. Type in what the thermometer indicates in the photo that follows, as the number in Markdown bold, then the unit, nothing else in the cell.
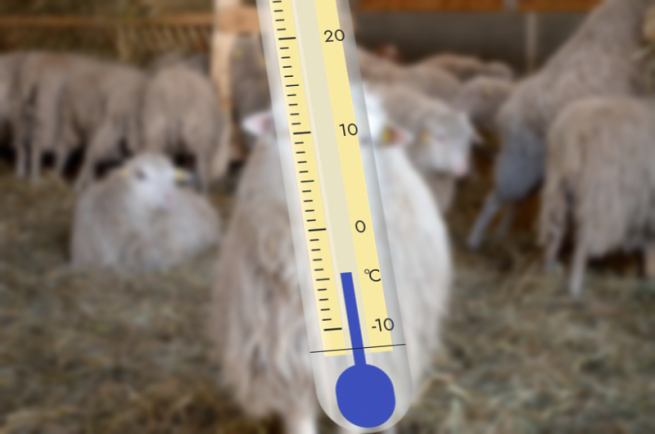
**-4.5** °C
